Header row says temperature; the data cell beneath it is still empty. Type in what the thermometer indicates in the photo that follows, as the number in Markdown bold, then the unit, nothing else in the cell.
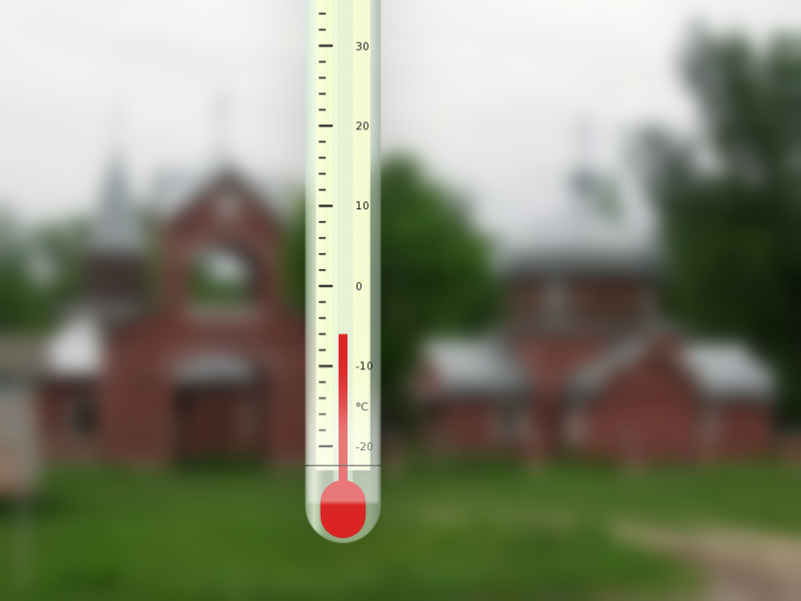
**-6** °C
